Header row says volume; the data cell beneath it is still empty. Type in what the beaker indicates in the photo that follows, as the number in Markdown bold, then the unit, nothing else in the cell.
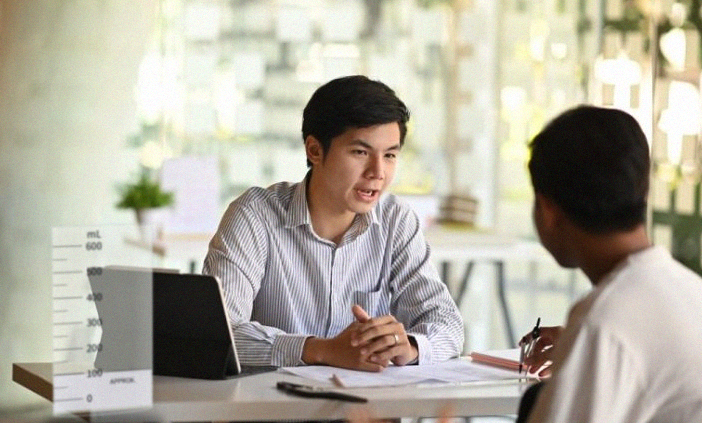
**100** mL
